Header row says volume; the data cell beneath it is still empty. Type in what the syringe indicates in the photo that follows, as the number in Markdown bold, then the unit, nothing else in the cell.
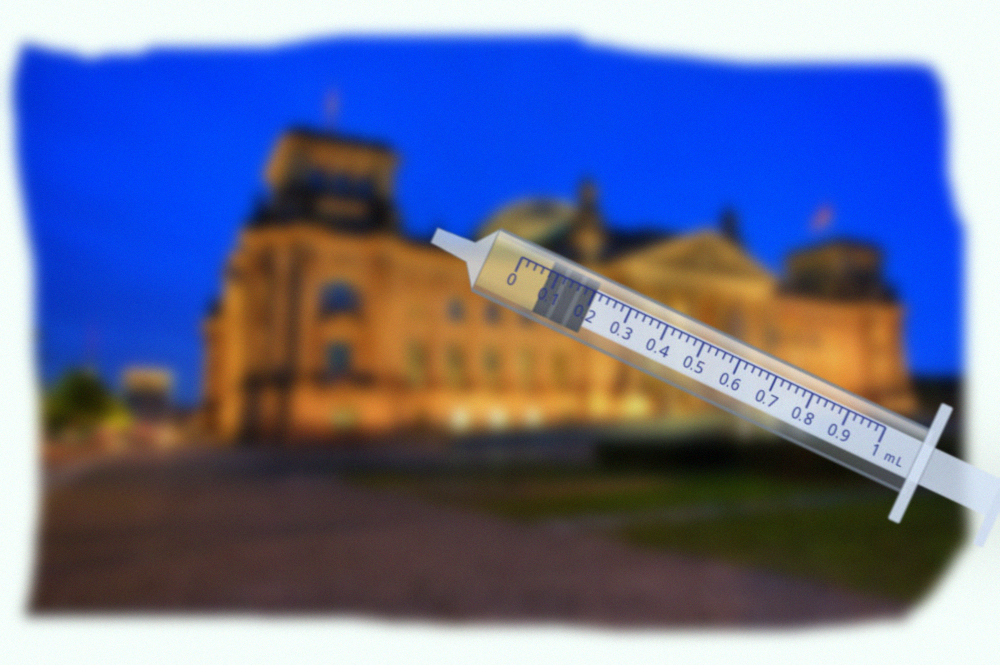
**0.08** mL
